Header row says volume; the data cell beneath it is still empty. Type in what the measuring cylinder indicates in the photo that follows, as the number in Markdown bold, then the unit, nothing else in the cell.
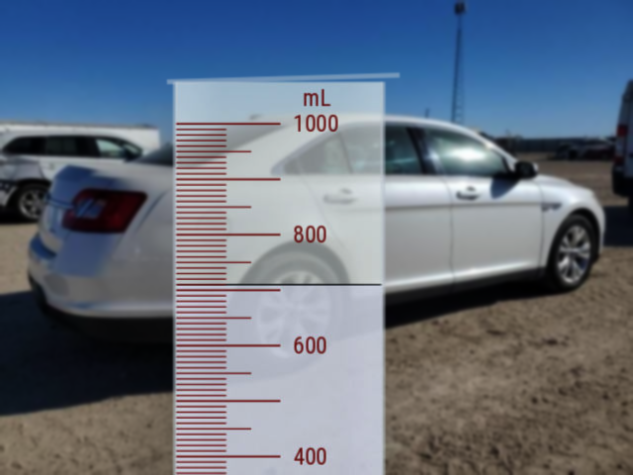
**710** mL
